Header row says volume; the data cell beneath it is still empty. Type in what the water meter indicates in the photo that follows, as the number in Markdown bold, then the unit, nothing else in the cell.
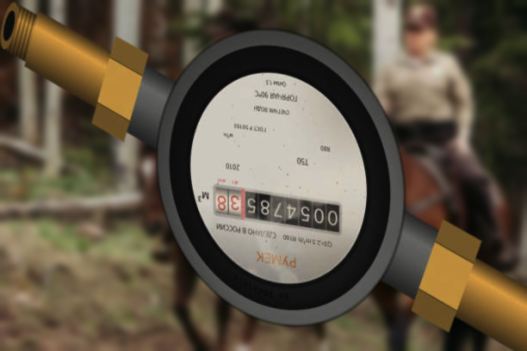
**54785.38** m³
